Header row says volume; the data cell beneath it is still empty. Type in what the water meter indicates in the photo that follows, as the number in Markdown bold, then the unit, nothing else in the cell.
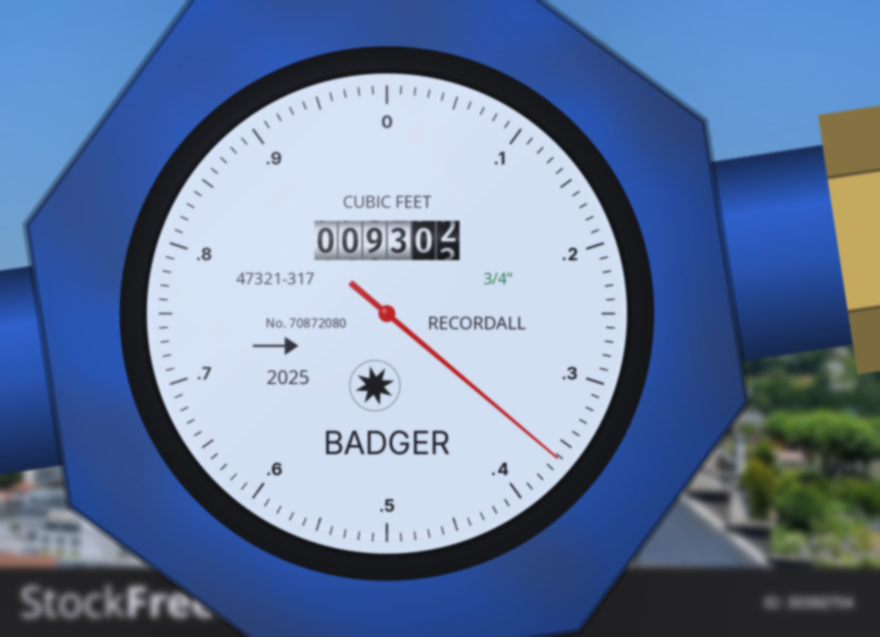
**9302.36** ft³
